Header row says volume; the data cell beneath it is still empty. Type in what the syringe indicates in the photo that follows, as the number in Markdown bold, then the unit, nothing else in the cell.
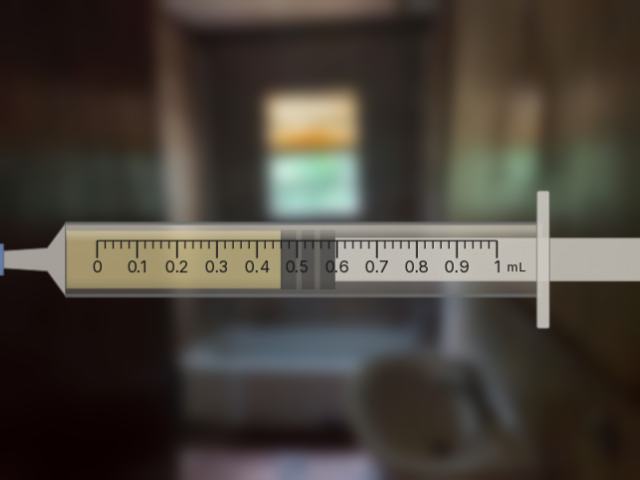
**0.46** mL
